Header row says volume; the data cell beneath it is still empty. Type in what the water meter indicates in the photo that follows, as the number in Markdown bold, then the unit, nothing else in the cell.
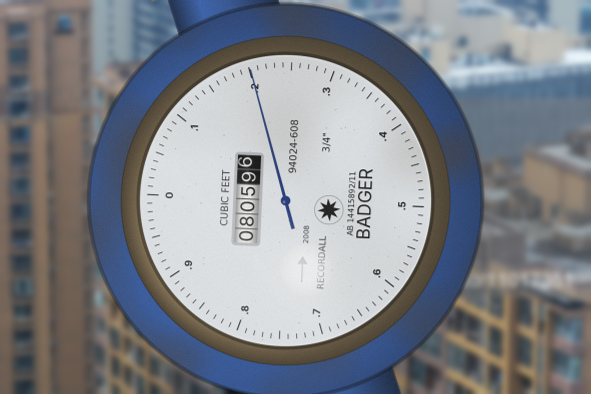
**80596.20** ft³
